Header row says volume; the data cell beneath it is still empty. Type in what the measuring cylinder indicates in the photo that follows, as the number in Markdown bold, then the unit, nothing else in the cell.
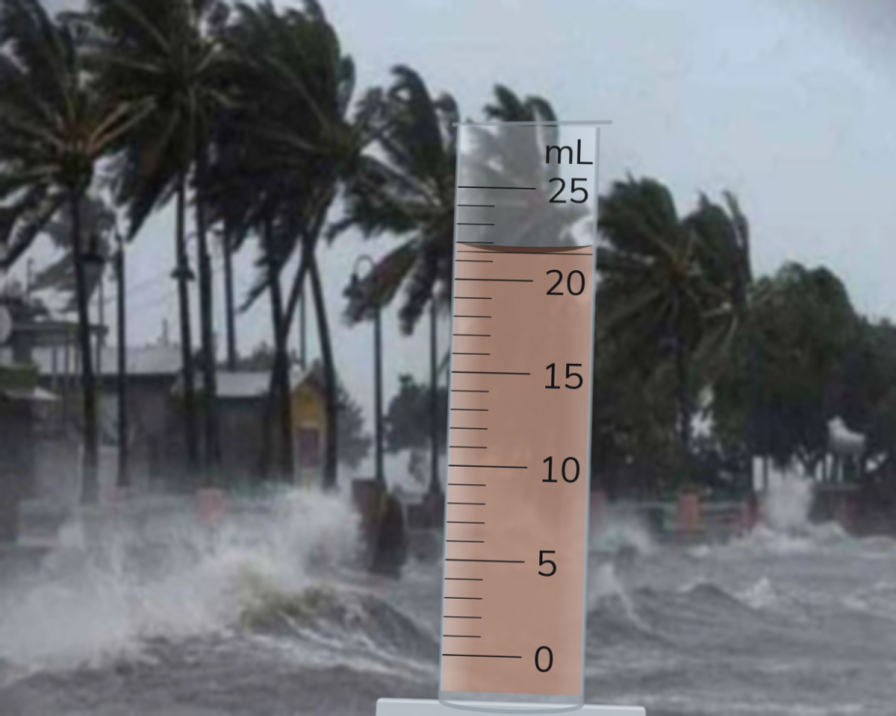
**21.5** mL
